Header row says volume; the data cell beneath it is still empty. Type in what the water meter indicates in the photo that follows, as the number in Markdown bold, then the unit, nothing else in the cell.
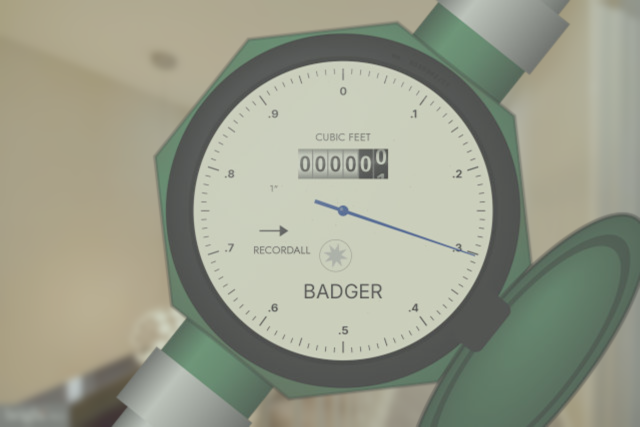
**0.30** ft³
